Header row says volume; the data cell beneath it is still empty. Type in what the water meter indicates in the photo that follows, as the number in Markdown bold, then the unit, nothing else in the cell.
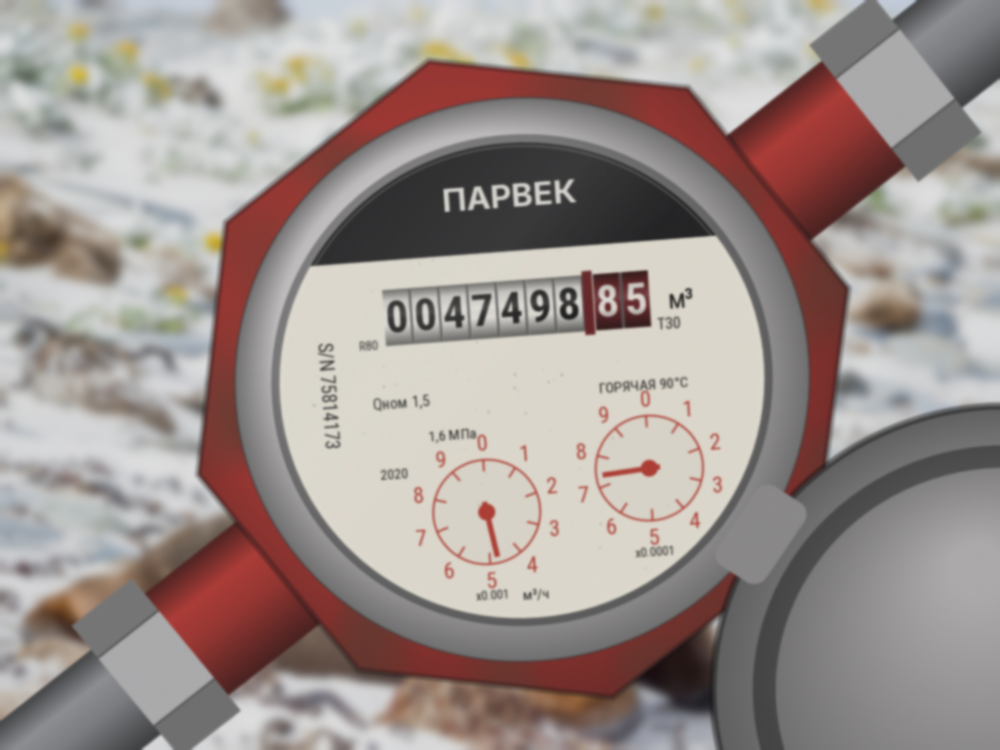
**47498.8547** m³
